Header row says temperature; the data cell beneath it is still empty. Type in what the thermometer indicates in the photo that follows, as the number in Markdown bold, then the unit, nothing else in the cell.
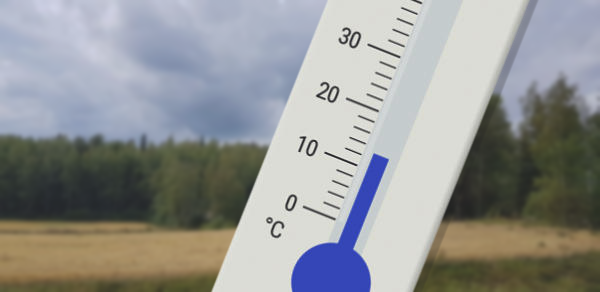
**13** °C
